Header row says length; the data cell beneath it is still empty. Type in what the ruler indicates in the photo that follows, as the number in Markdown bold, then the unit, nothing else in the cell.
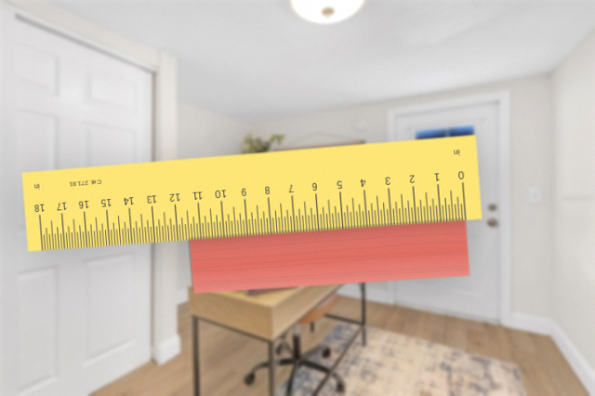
**11.5** in
